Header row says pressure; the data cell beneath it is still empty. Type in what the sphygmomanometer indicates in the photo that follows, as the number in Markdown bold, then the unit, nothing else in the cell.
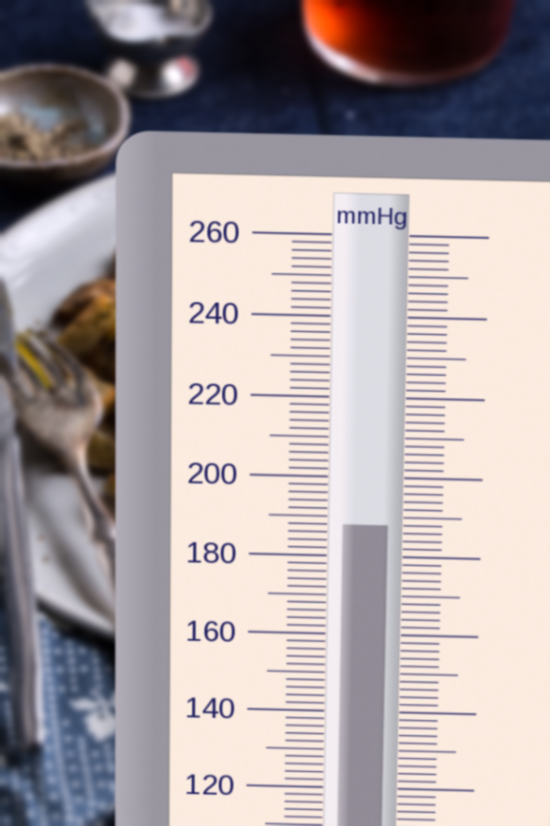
**188** mmHg
